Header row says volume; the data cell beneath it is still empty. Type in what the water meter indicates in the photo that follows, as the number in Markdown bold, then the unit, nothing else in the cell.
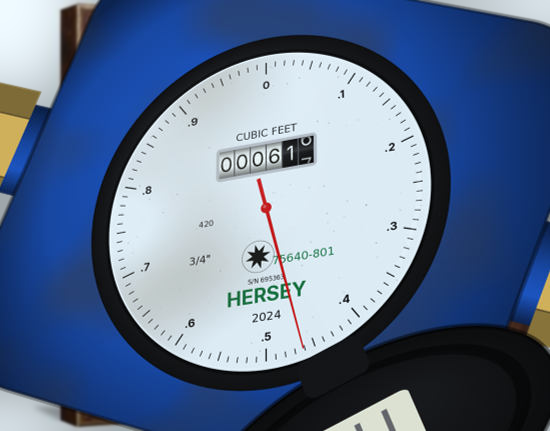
**616.46** ft³
